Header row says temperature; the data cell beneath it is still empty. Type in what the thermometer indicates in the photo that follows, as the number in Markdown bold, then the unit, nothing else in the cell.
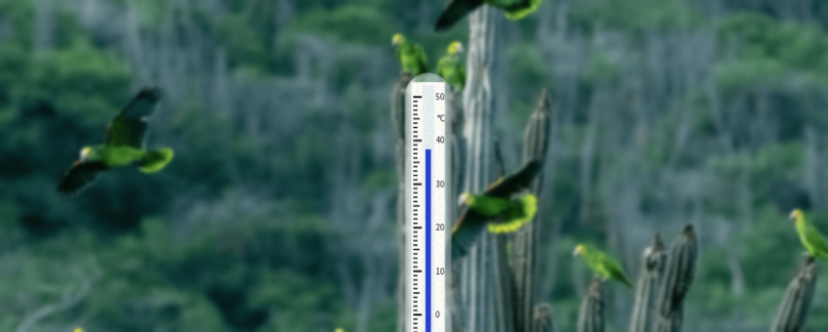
**38** °C
